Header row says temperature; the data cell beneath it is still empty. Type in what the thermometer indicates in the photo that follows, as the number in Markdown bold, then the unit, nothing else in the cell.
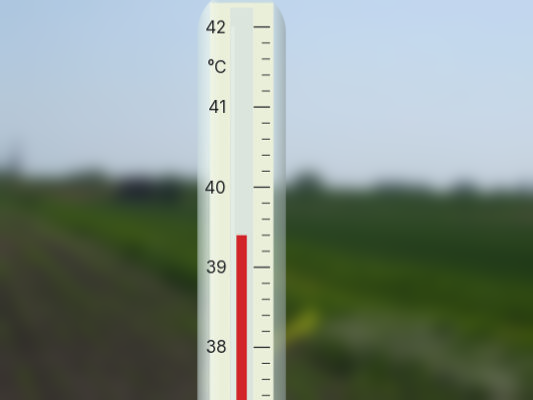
**39.4** °C
